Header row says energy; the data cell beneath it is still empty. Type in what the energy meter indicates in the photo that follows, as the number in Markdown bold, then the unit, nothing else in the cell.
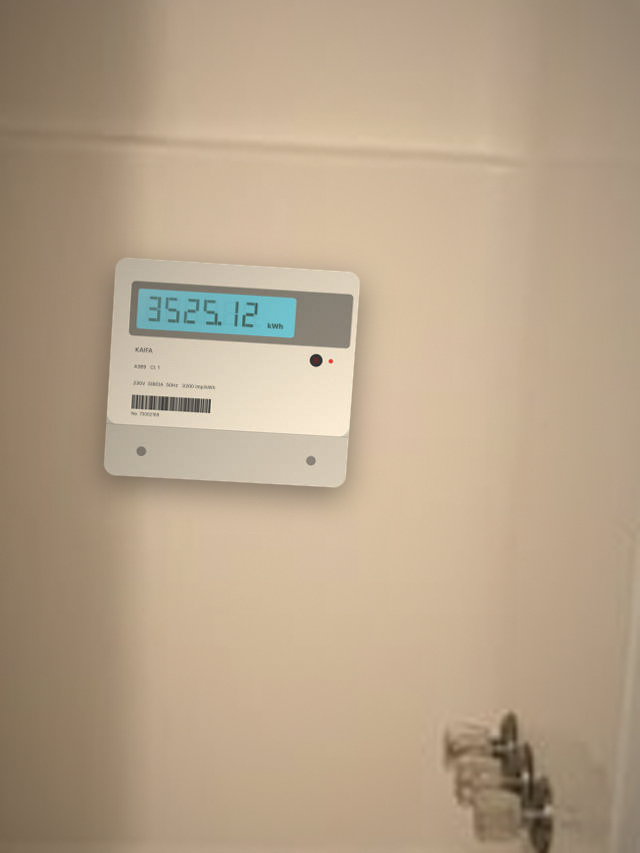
**3525.12** kWh
